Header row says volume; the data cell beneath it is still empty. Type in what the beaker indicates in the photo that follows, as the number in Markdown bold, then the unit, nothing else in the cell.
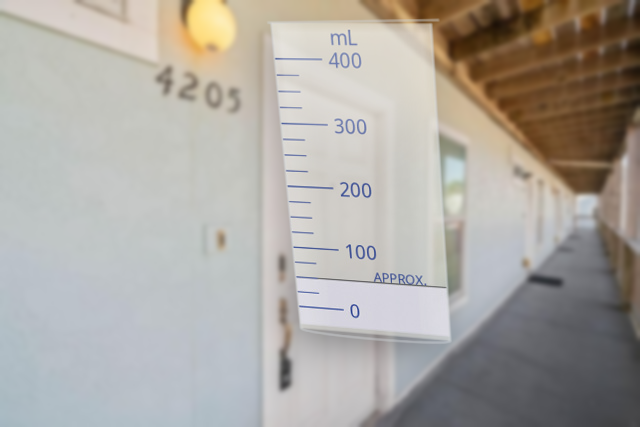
**50** mL
